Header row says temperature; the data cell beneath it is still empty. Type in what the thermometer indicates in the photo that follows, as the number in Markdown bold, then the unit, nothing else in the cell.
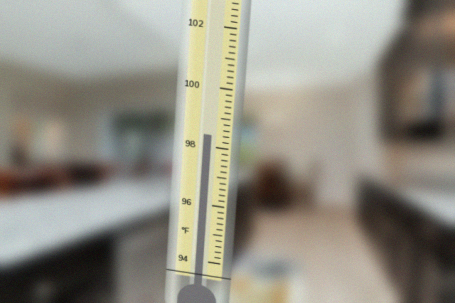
**98.4** °F
